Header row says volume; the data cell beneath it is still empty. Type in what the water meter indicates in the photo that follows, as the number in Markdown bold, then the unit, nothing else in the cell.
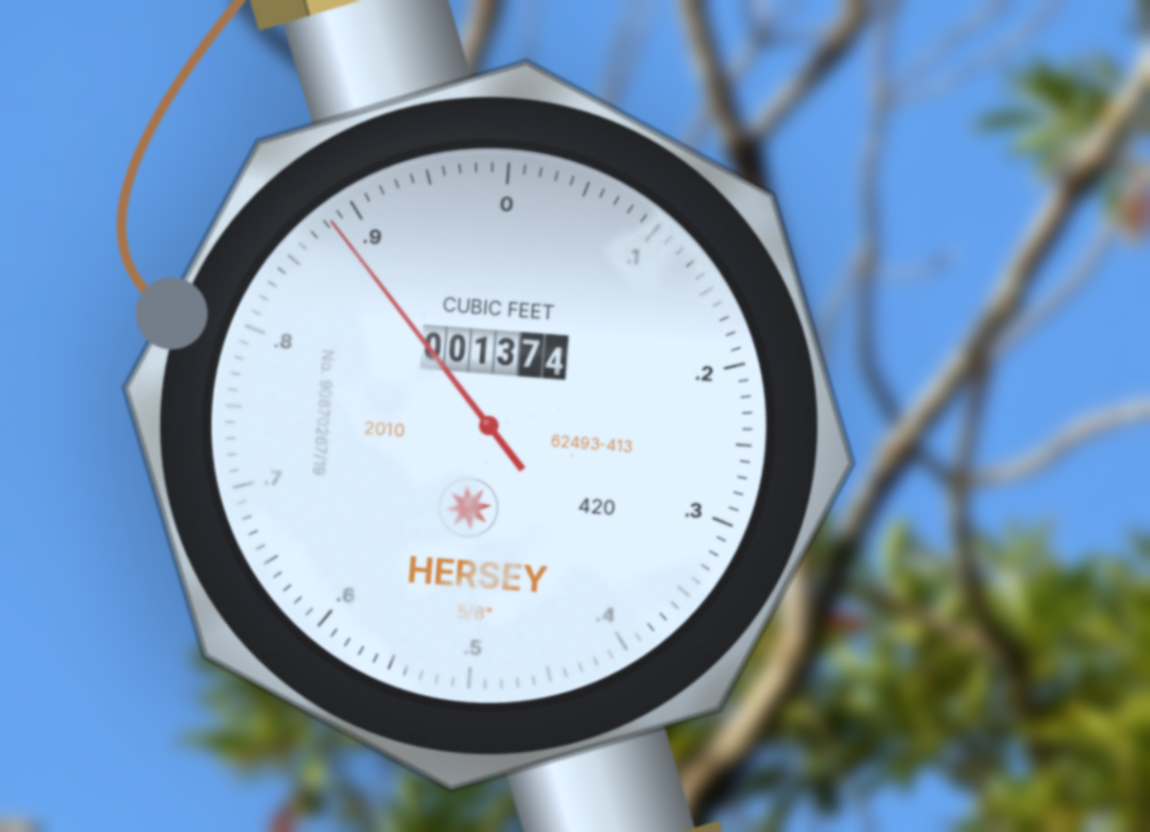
**1373.88** ft³
